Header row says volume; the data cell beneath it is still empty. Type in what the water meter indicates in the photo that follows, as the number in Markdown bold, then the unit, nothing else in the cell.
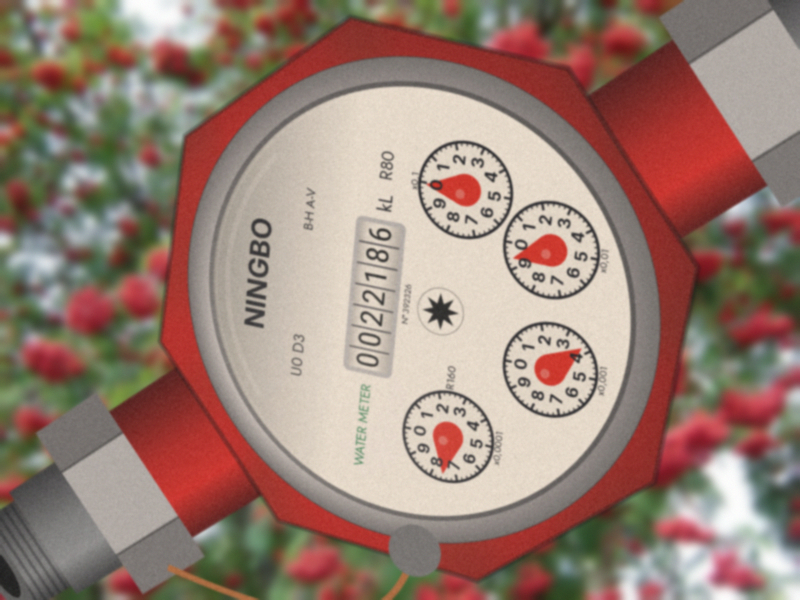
**22185.9937** kL
